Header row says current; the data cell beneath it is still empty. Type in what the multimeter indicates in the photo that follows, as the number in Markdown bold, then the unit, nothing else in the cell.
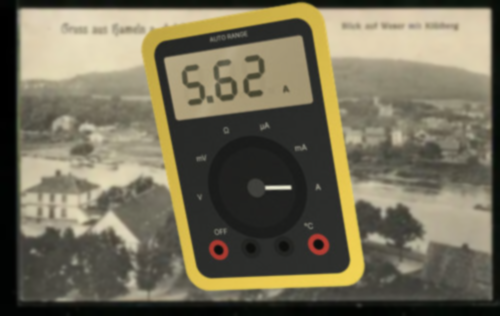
**5.62** A
